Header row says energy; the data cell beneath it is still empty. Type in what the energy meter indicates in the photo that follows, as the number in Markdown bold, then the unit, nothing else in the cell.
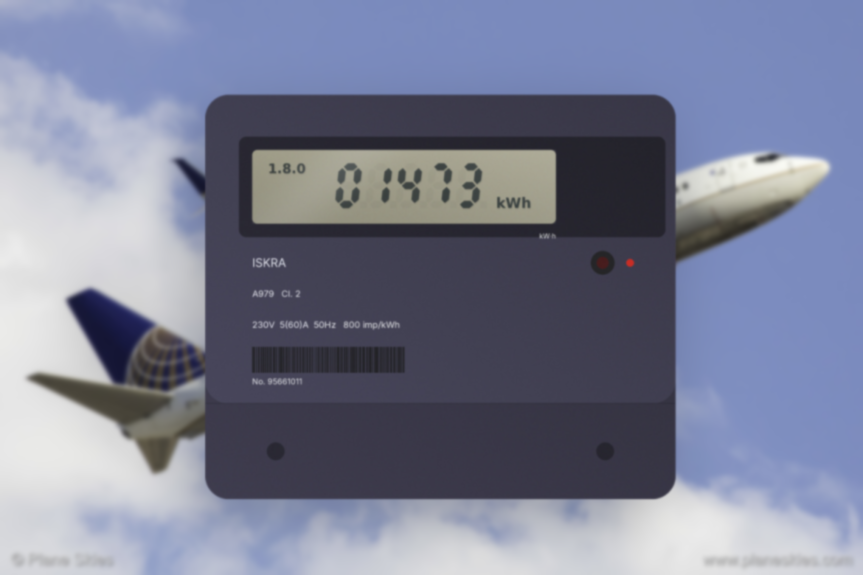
**1473** kWh
